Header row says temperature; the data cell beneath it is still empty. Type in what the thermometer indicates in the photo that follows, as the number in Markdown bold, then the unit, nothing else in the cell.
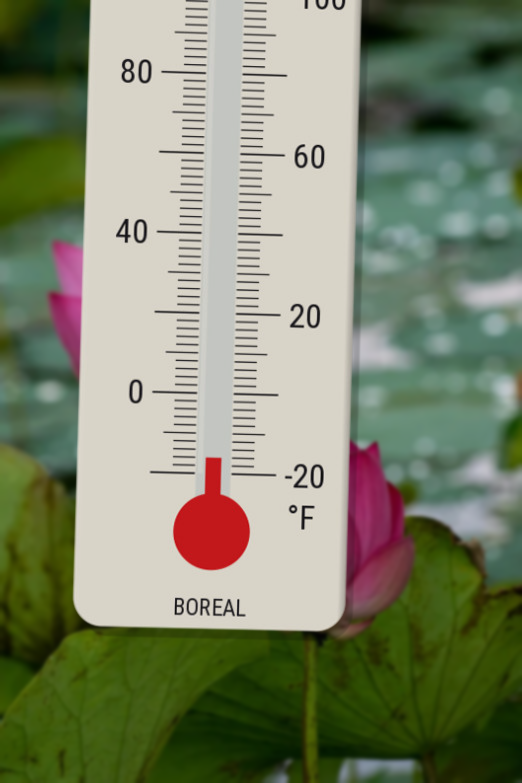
**-16** °F
